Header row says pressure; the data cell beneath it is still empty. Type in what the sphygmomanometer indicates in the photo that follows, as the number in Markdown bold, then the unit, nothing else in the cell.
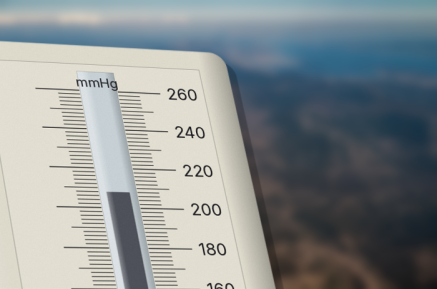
**208** mmHg
